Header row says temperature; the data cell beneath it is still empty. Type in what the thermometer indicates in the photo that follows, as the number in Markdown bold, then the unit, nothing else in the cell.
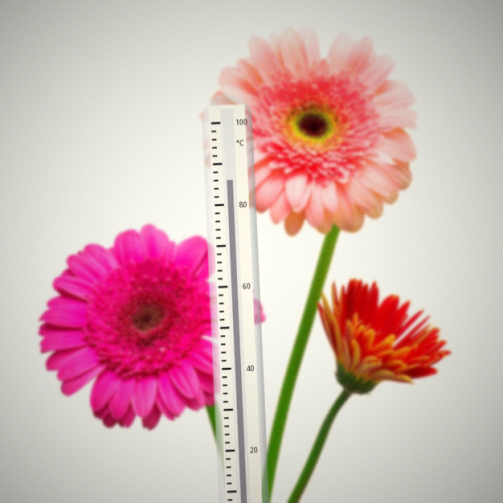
**86** °C
